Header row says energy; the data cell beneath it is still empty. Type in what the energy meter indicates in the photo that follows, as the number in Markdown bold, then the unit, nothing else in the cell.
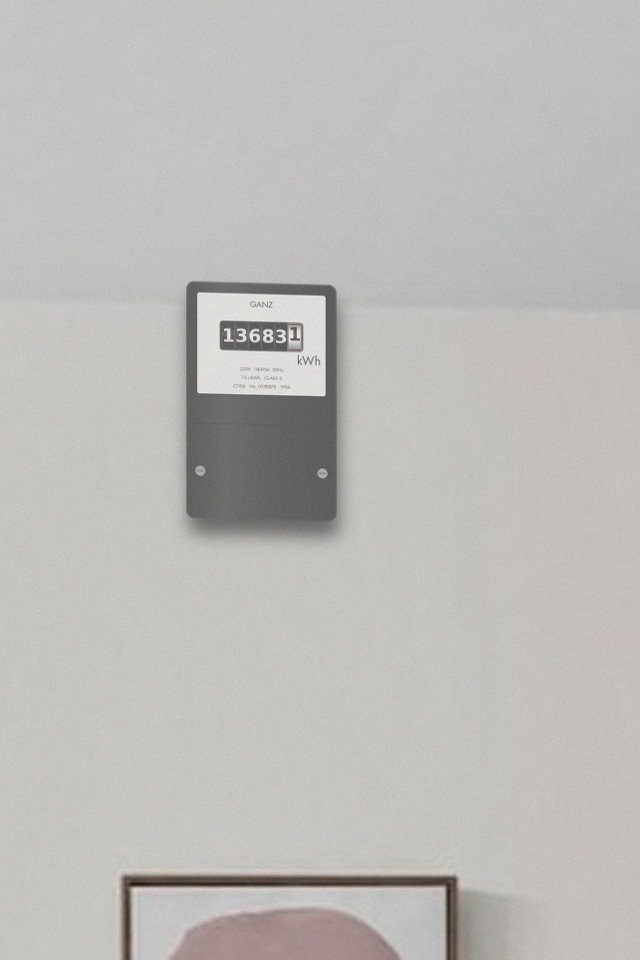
**13683.1** kWh
